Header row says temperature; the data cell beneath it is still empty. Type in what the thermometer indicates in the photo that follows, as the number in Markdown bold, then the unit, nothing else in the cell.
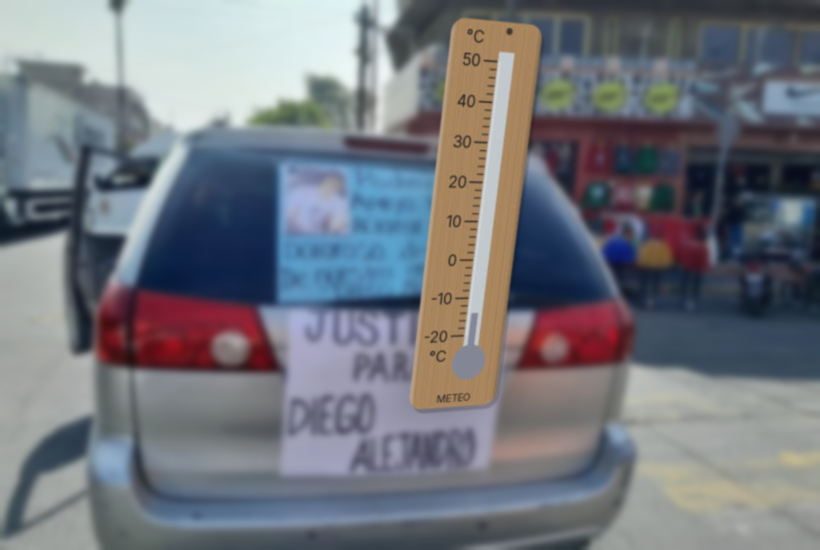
**-14** °C
